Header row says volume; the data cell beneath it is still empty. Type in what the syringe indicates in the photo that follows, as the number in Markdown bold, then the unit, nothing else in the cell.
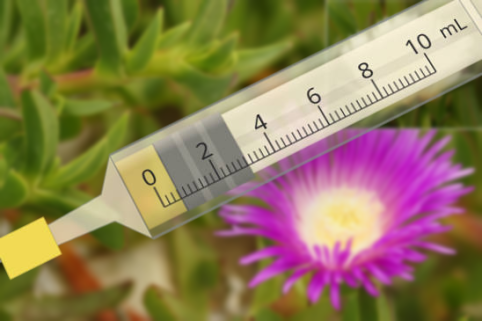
**0.6** mL
